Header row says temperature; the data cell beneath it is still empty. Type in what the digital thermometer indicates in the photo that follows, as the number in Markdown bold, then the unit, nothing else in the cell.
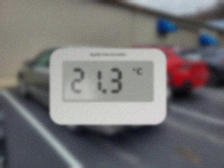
**21.3** °C
